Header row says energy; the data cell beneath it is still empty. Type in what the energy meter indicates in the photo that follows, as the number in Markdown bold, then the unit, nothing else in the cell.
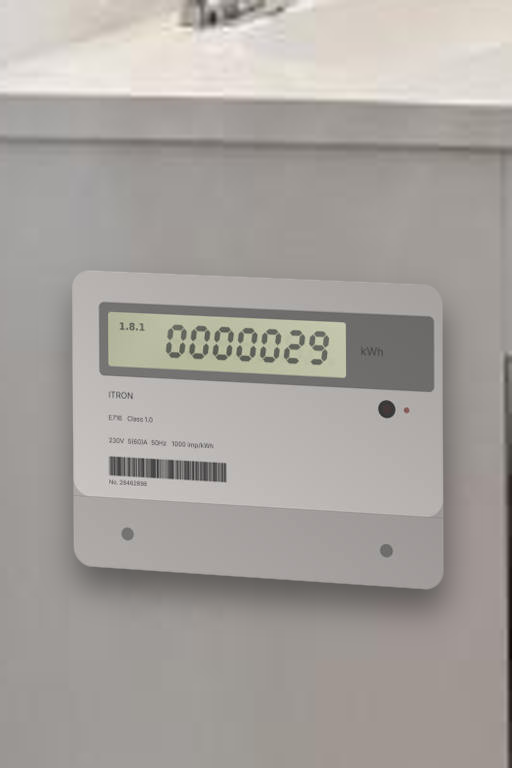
**29** kWh
